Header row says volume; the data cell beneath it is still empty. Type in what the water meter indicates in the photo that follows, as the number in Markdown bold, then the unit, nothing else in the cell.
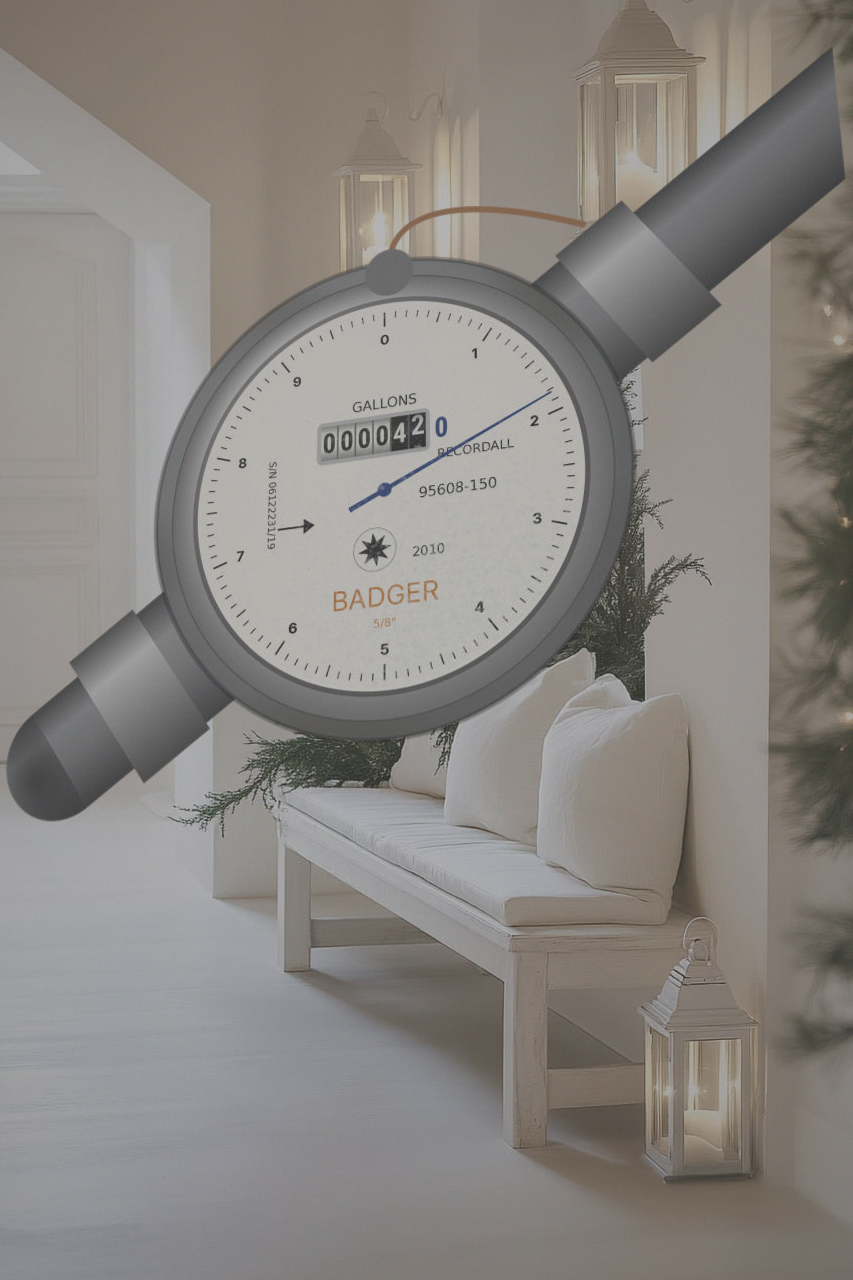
**421.8** gal
